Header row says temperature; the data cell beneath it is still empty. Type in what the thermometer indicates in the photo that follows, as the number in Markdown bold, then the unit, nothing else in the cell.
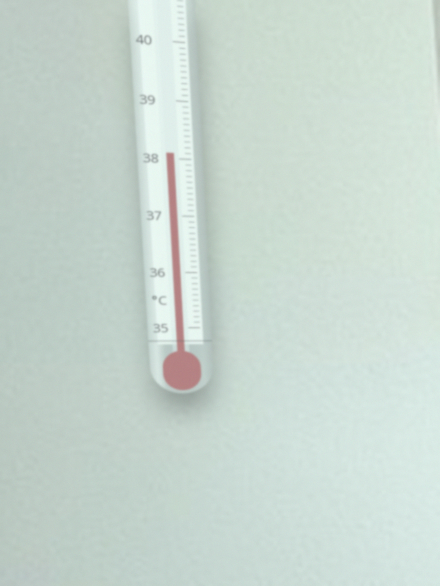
**38.1** °C
